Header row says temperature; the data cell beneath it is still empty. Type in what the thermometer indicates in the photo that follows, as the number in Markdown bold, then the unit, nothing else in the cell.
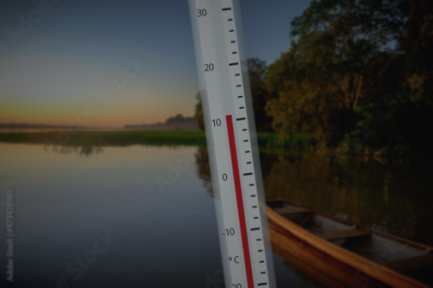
**11** °C
